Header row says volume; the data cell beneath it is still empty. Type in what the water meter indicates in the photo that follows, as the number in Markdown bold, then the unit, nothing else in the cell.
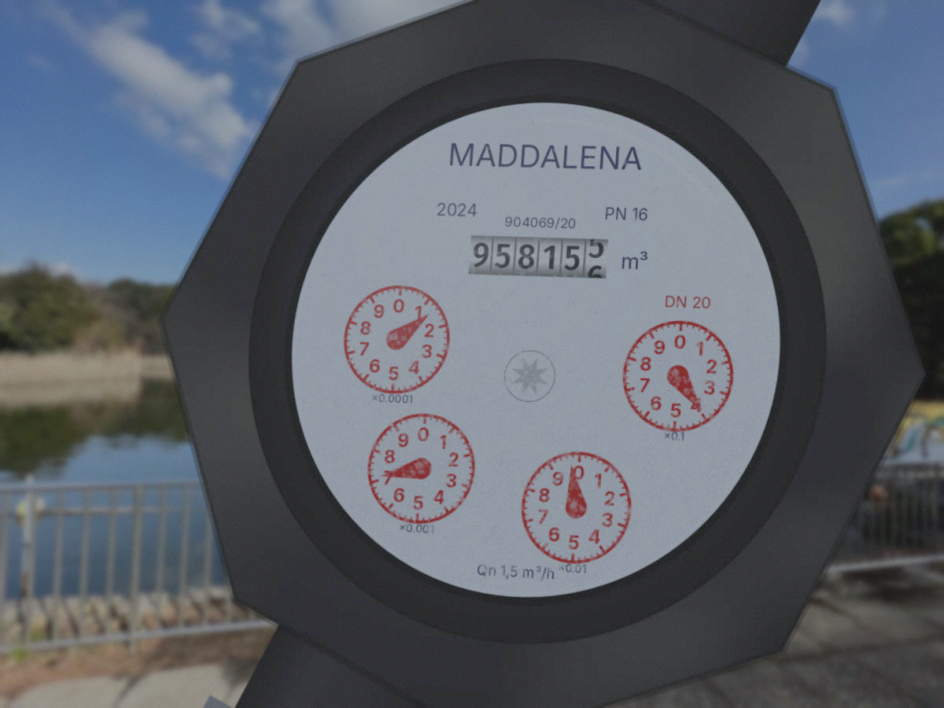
**958155.3971** m³
